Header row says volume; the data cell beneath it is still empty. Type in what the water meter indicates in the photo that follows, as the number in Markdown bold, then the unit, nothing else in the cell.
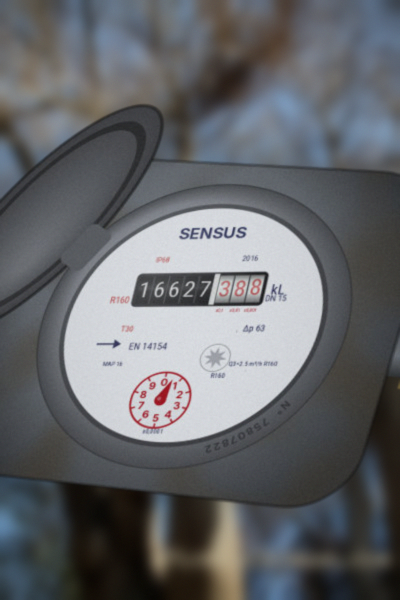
**16627.3880** kL
